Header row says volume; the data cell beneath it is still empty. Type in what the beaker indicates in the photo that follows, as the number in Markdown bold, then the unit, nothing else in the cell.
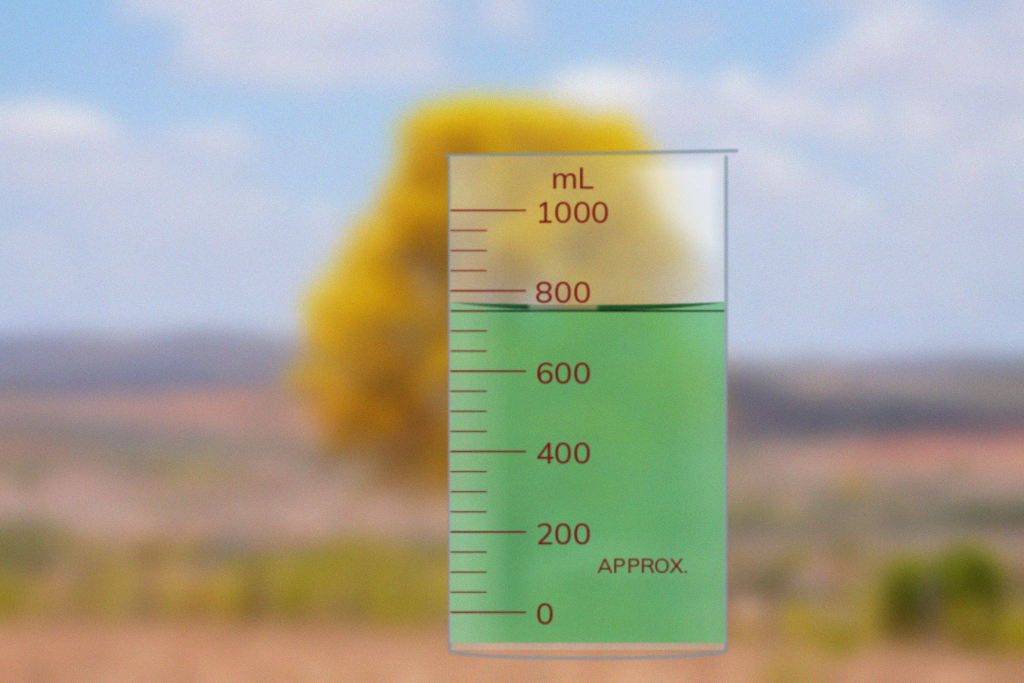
**750** mL
